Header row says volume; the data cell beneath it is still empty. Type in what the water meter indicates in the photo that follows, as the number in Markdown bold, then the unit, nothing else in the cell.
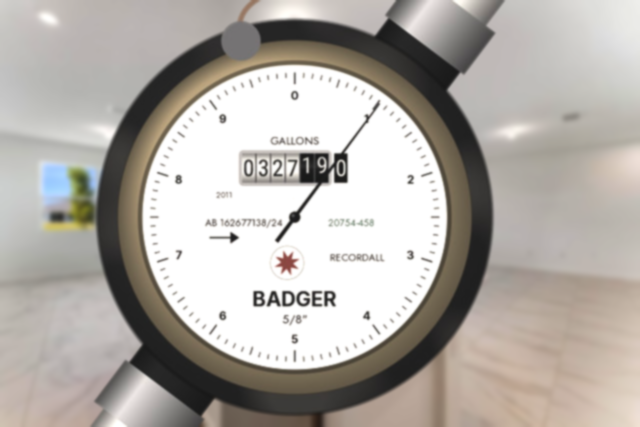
**327191.0** gal
